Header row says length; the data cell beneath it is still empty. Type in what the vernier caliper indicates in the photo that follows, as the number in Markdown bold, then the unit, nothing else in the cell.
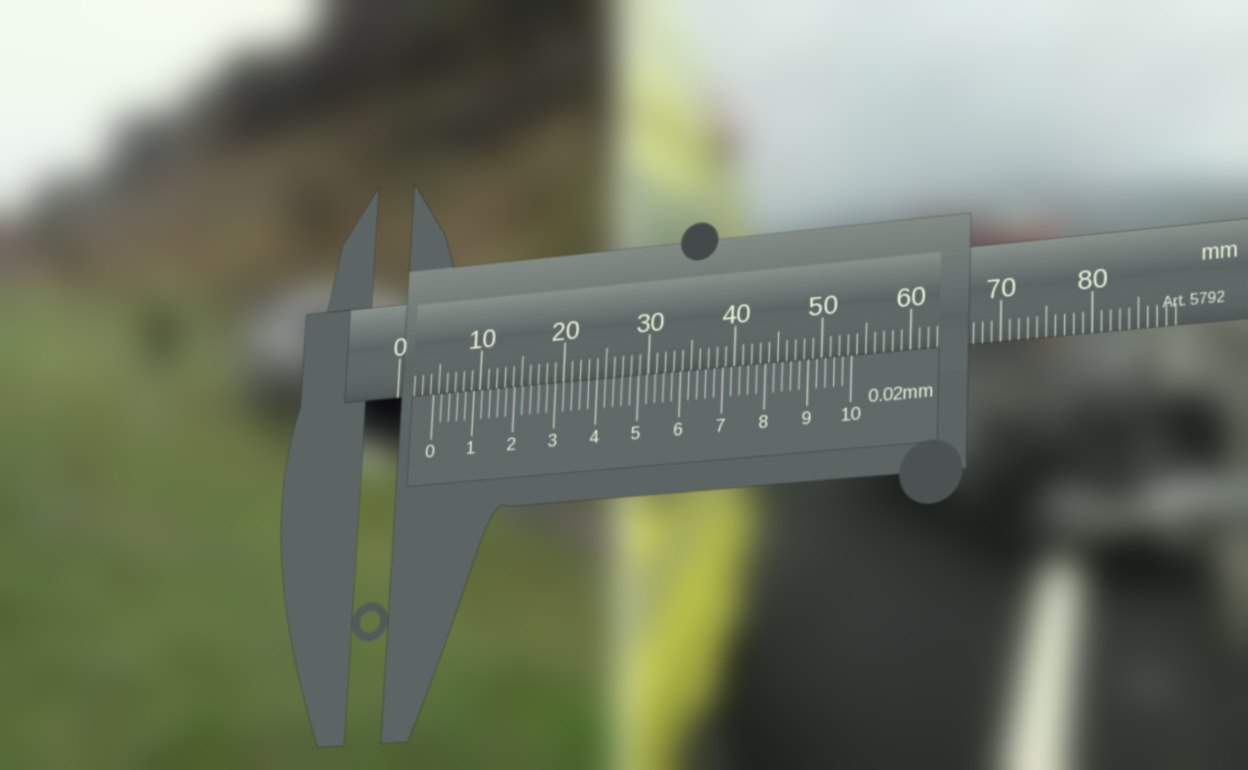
**4.4** mm
